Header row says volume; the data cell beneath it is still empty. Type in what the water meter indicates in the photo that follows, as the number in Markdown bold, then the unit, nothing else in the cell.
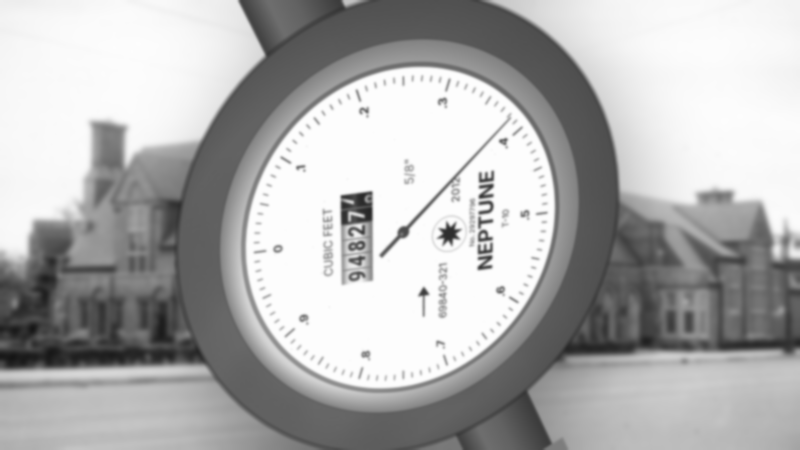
**948277.38** ft³
